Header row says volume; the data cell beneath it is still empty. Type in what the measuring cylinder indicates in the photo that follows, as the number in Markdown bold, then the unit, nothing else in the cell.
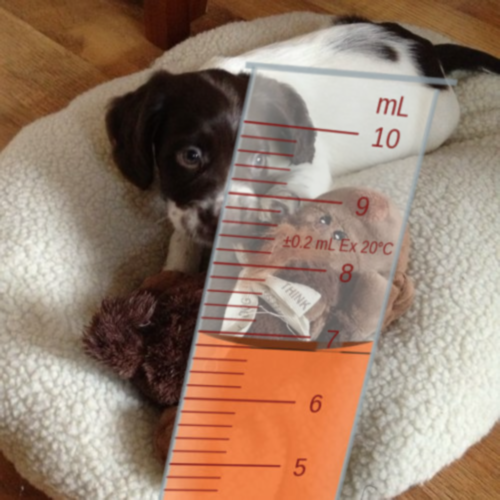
**6.8** mL
